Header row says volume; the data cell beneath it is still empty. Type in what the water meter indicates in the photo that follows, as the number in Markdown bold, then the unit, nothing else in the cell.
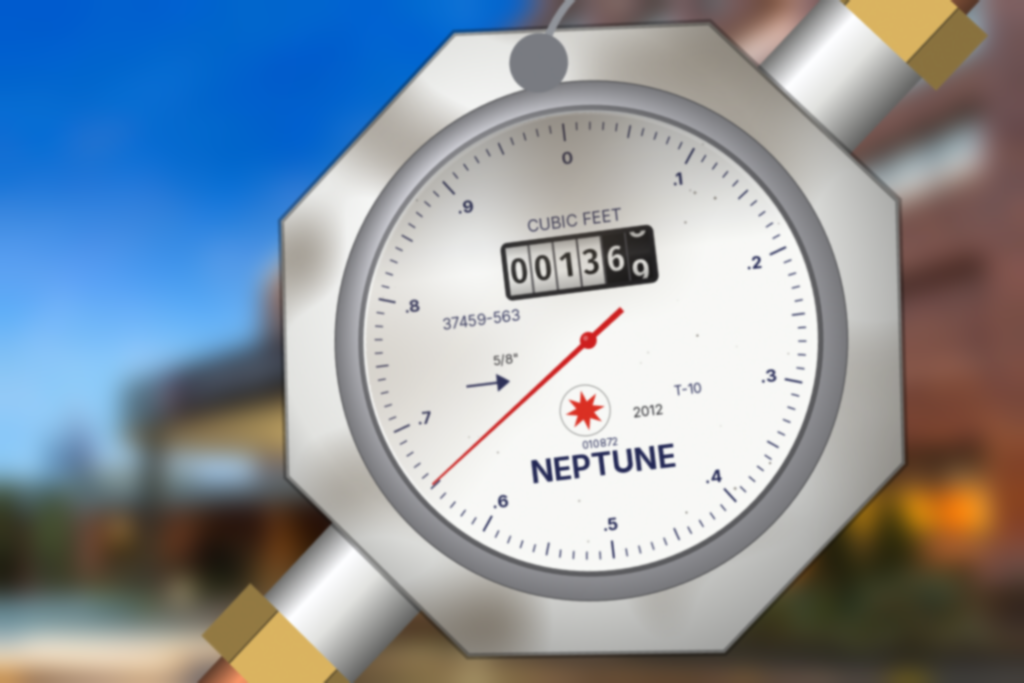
**1368.65** ft³
